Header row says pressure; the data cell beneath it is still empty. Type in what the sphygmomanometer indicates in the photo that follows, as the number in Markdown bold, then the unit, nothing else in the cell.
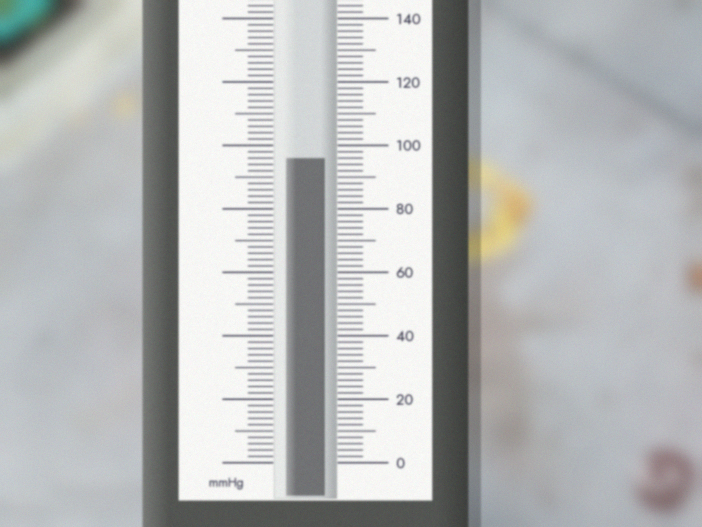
**96** mmHg
